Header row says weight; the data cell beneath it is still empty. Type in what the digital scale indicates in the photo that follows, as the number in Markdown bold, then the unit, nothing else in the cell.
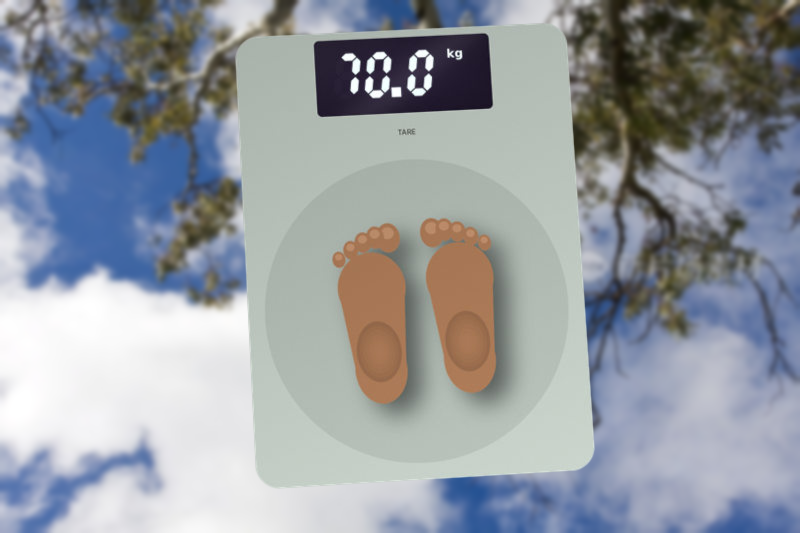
**70.0** kg
